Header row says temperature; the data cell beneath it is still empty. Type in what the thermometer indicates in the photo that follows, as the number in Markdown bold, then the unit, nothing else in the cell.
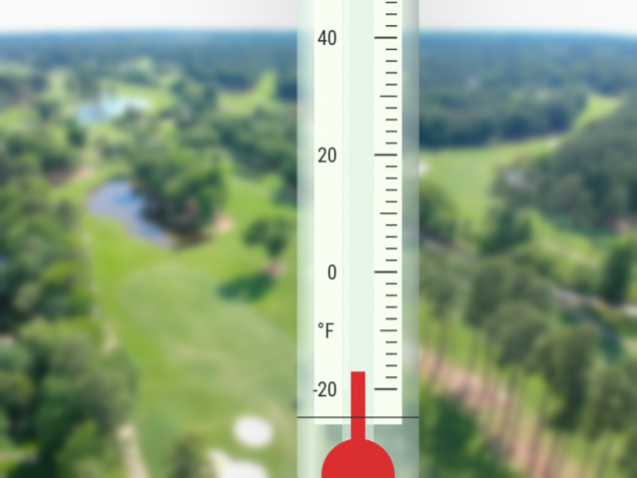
**-17** °F
